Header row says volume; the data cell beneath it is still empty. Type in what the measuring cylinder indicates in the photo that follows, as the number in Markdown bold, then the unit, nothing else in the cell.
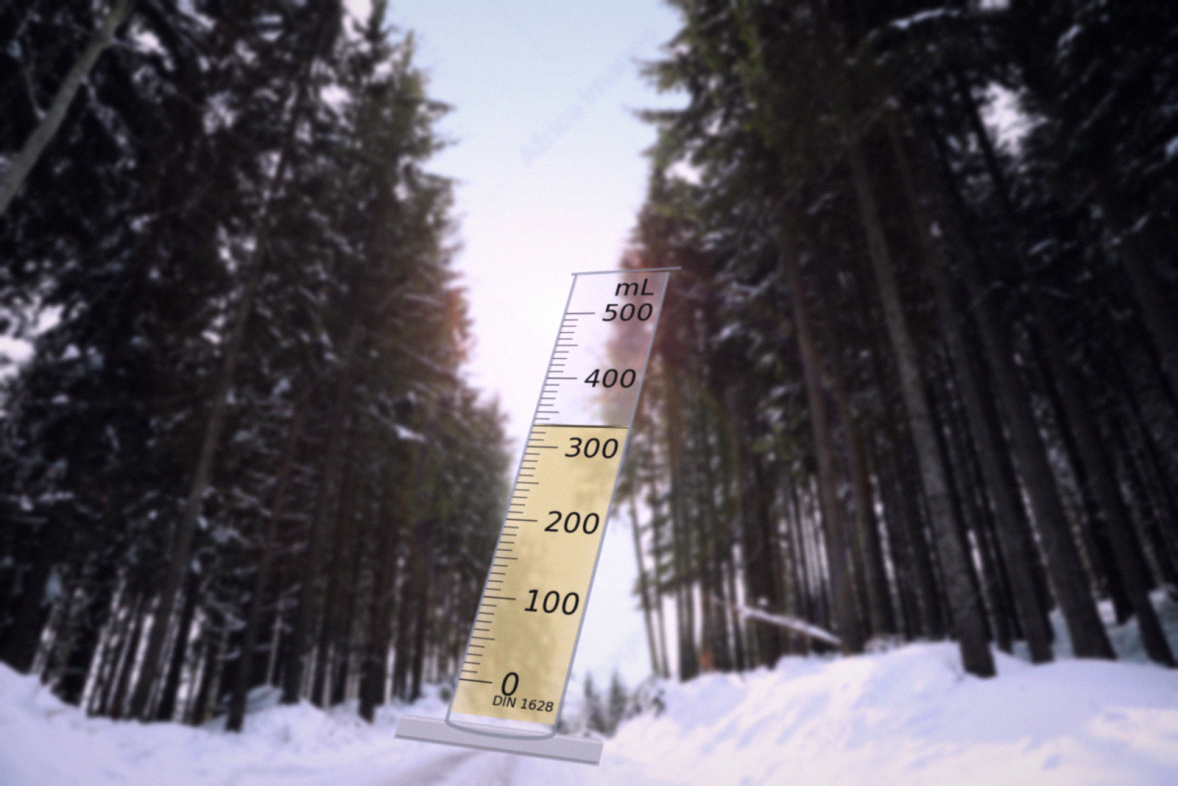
**330** mL
